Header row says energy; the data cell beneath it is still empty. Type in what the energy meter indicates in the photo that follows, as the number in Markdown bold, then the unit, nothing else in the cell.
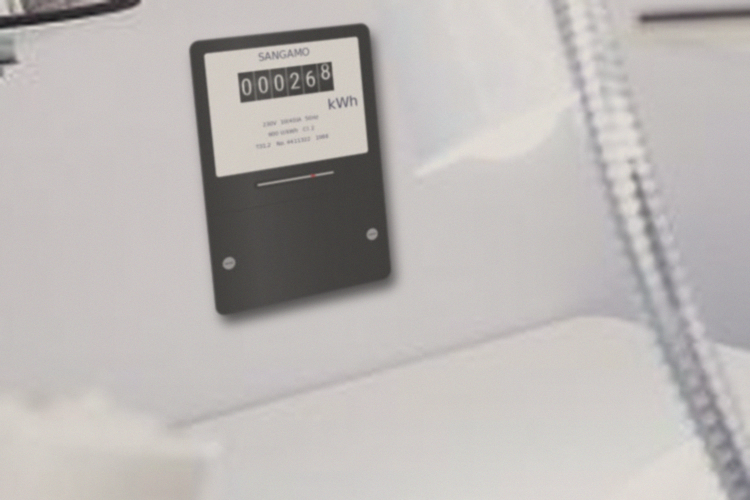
**268** kWh
